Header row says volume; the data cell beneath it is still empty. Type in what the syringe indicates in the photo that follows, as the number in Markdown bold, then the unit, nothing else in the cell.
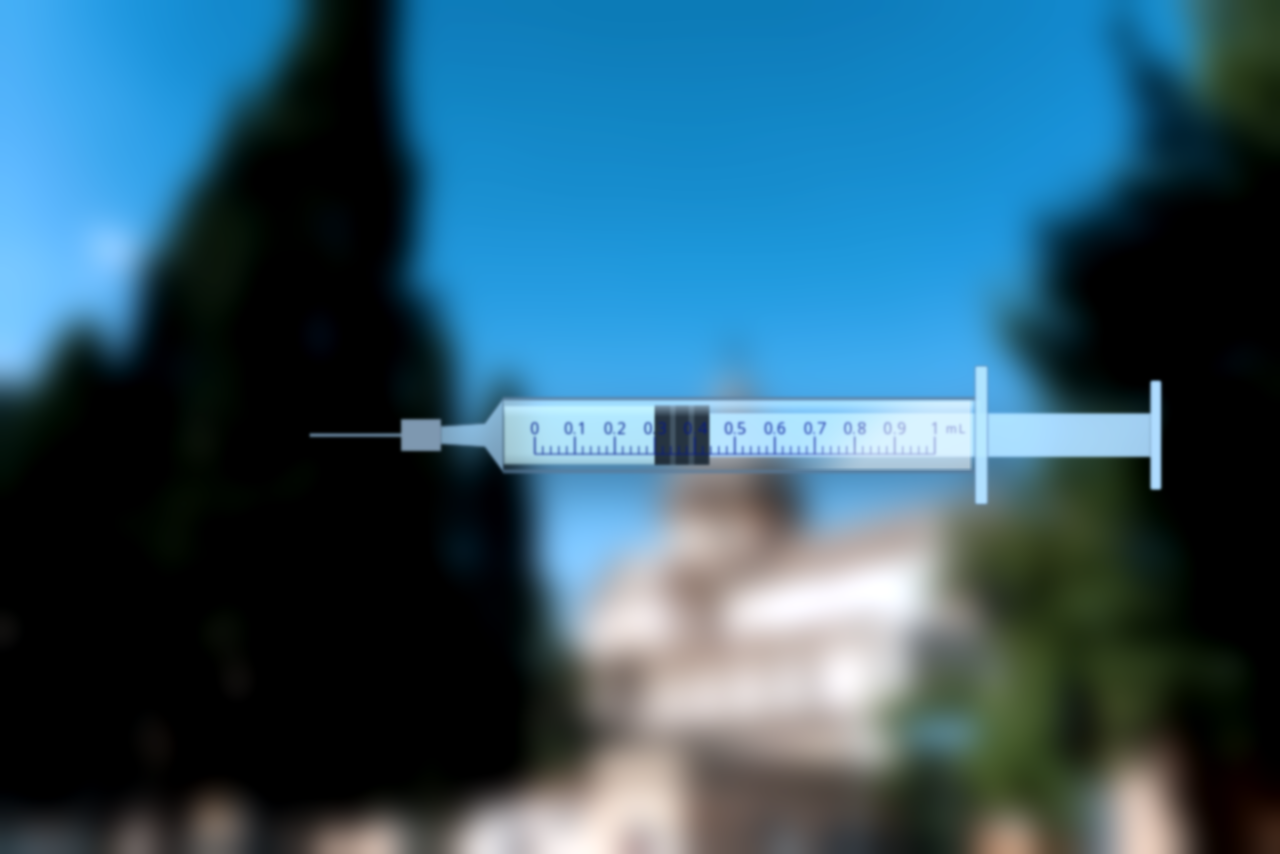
**0.3** mL
